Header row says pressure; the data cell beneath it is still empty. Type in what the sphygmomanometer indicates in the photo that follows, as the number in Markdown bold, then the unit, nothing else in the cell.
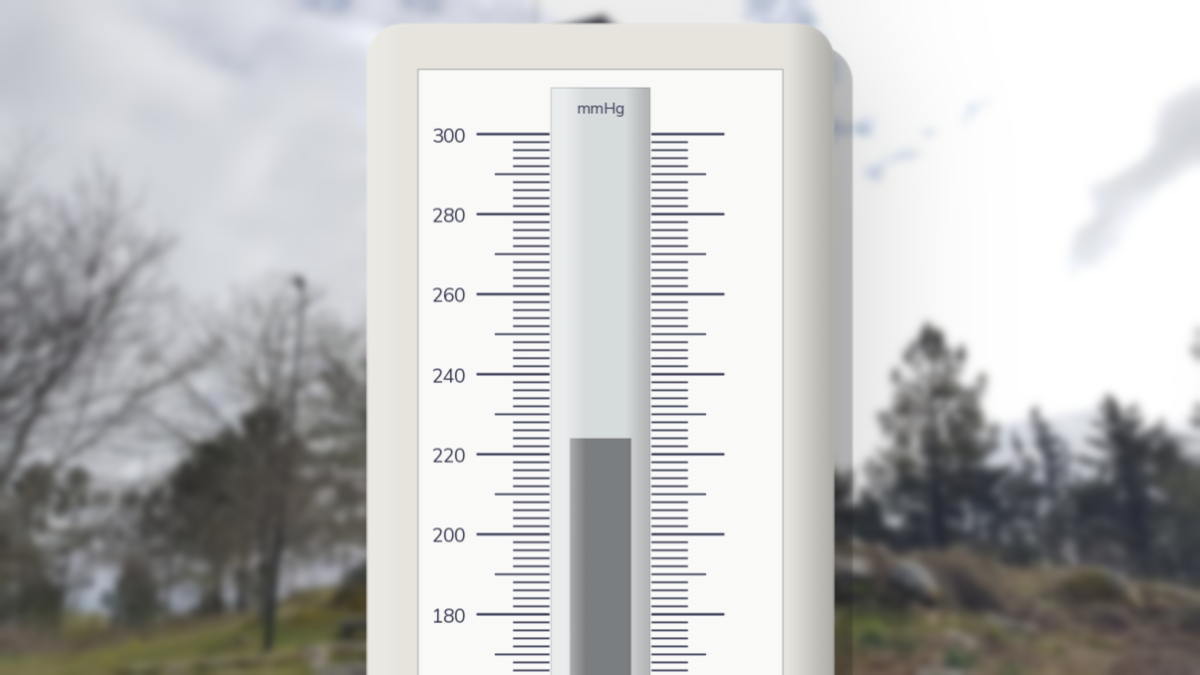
**224** mmHg
